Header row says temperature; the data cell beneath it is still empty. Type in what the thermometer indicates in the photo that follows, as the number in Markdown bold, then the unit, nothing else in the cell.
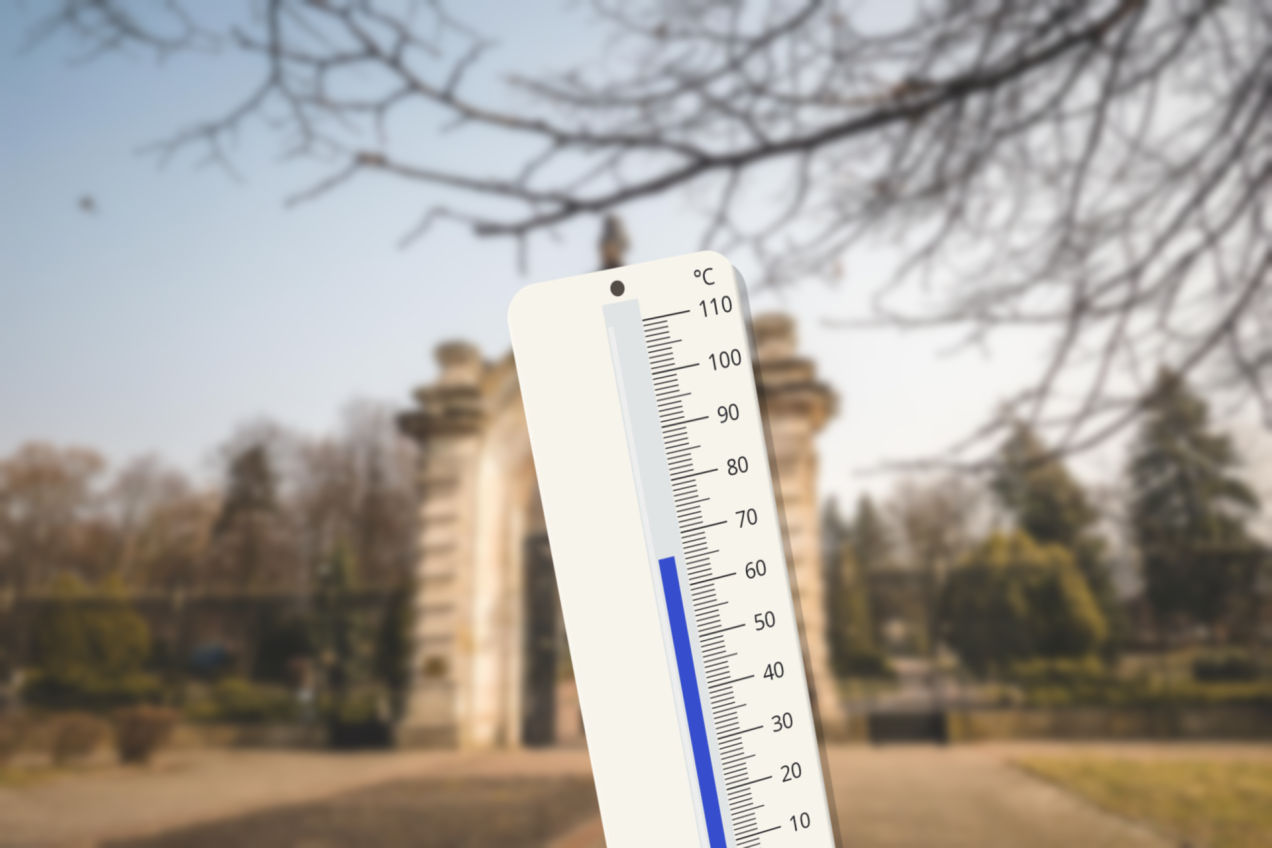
**66** °C
